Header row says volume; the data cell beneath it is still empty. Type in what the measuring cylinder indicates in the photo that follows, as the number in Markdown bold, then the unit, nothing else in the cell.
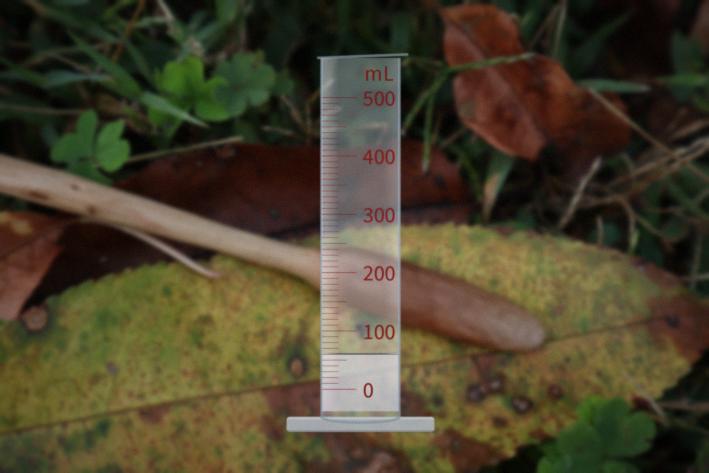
**60** mL
